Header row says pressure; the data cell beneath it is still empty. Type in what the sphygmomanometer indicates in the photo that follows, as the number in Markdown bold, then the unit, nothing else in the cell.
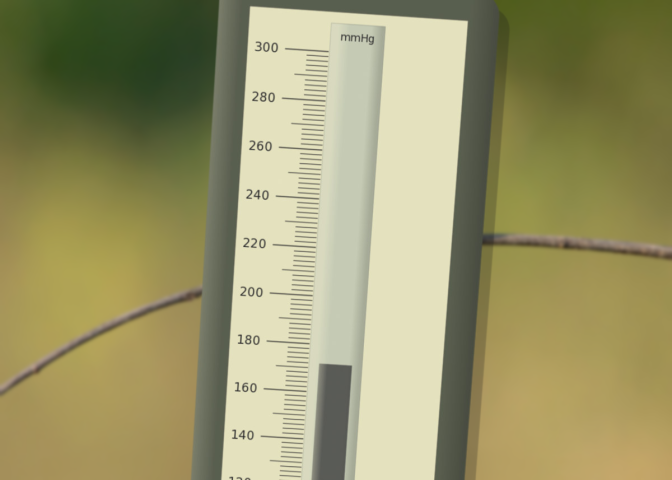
**172** mmHg
